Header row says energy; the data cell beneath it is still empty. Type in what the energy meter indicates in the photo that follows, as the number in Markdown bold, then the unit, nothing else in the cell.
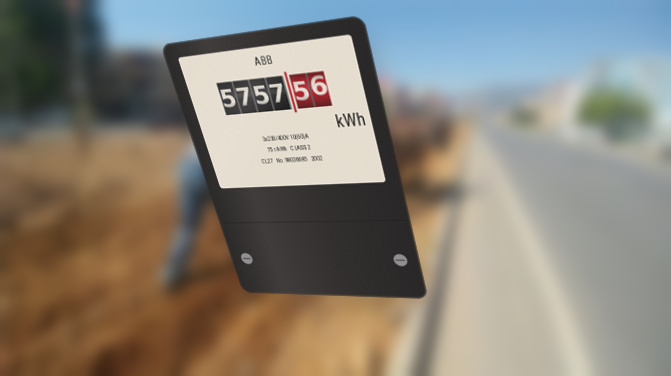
**5757.56** kWh
